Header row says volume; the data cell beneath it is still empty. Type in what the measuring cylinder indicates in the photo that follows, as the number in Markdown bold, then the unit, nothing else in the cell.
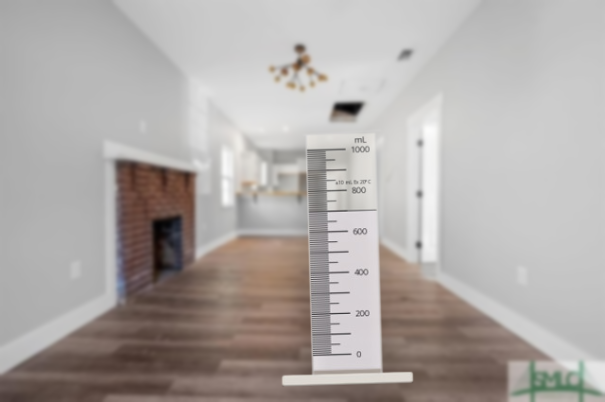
**700** mL
